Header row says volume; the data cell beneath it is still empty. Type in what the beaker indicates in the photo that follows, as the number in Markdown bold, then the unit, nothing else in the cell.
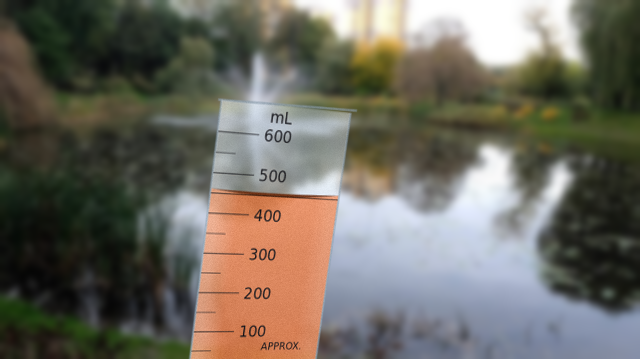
**450** mL
